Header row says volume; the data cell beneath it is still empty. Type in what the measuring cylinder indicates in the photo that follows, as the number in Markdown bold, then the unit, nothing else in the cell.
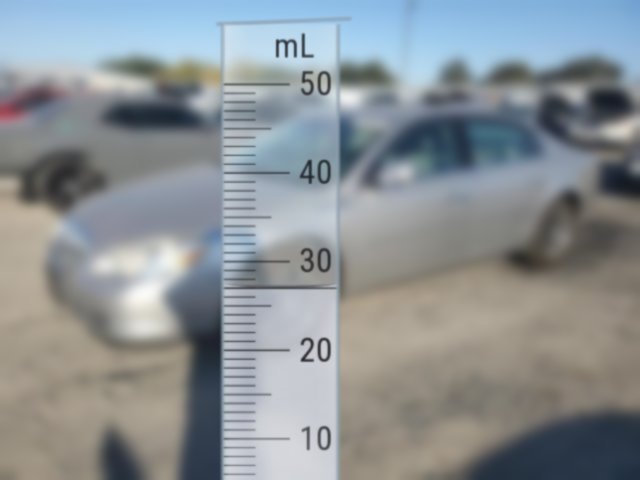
**27** mL
